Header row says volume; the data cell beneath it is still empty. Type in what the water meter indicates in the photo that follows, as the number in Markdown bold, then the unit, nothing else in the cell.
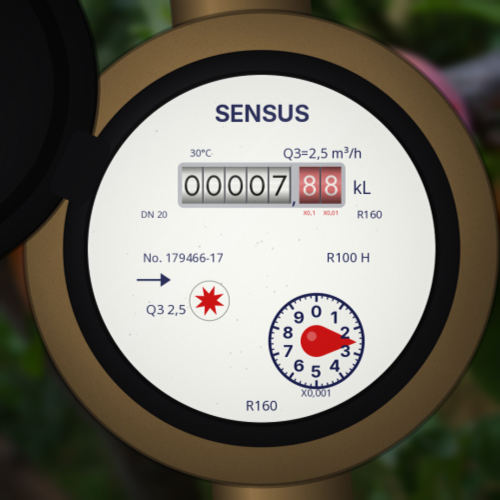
**7.882** kL
